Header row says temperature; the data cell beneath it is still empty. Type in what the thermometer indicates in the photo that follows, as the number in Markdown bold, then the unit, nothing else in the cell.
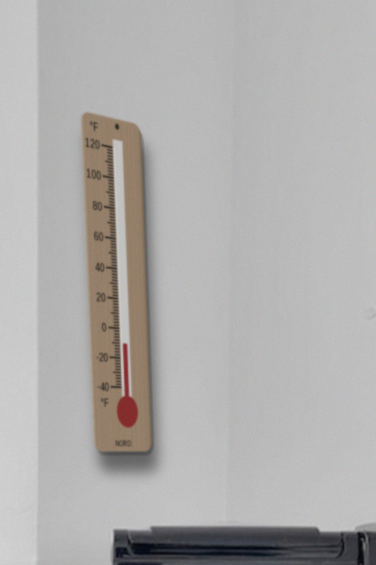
**-10** °F
